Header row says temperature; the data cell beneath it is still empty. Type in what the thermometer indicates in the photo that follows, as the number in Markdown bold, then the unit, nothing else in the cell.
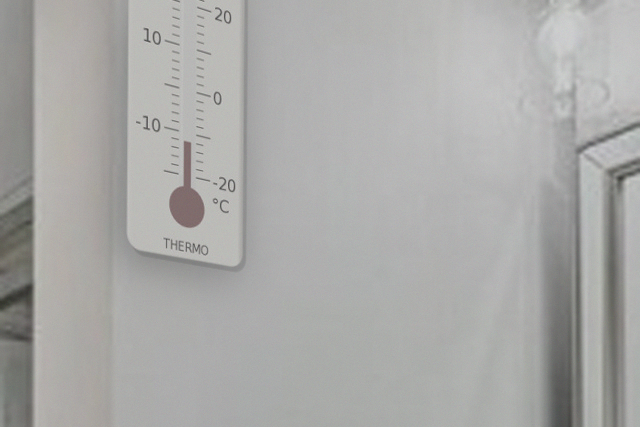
**-12** °C
